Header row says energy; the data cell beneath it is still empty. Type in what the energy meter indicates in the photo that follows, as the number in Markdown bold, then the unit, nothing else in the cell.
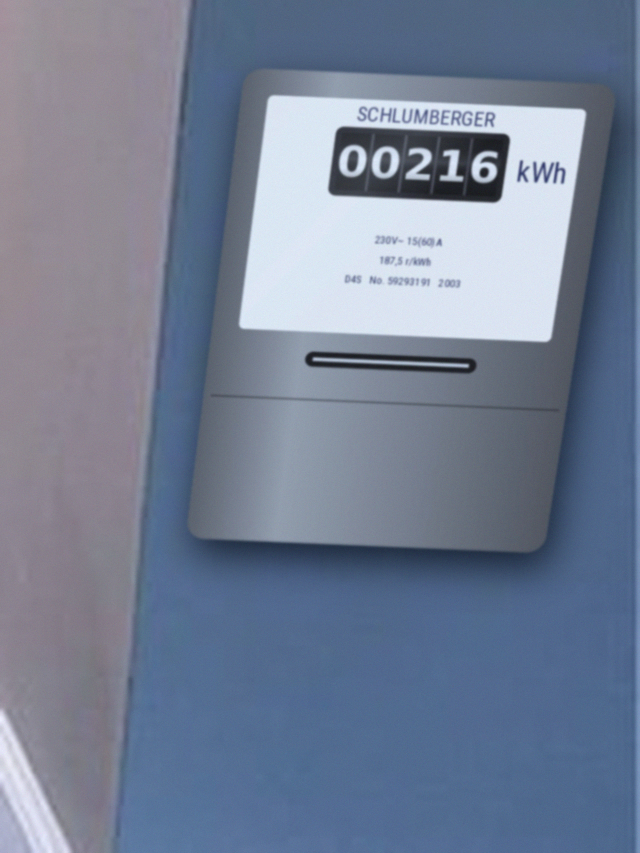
**216** kWh
